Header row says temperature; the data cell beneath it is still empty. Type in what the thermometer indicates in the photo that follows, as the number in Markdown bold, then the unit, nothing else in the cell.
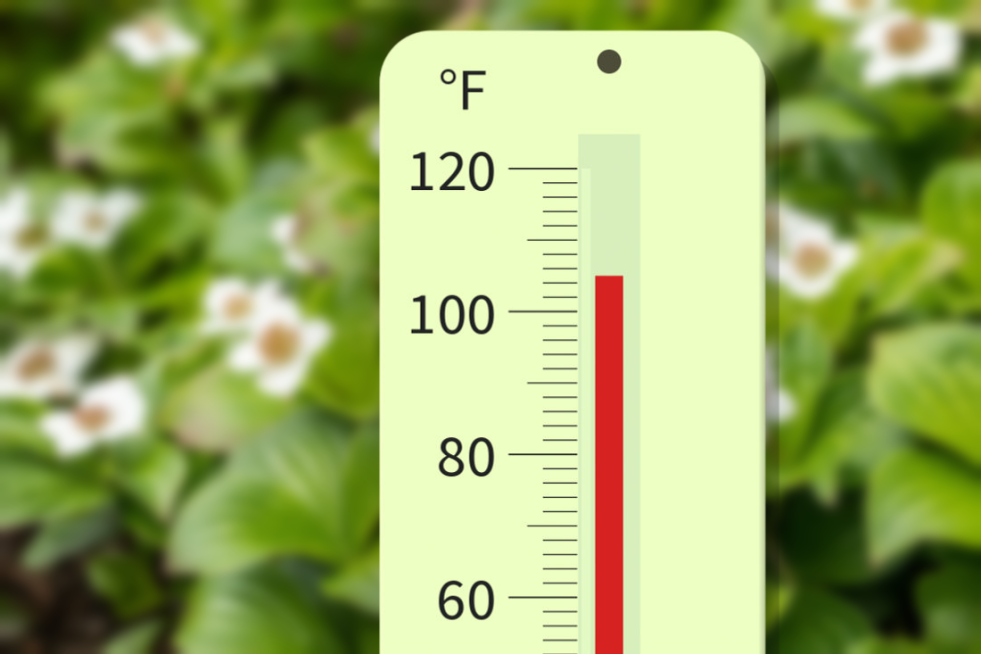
**105** °F
